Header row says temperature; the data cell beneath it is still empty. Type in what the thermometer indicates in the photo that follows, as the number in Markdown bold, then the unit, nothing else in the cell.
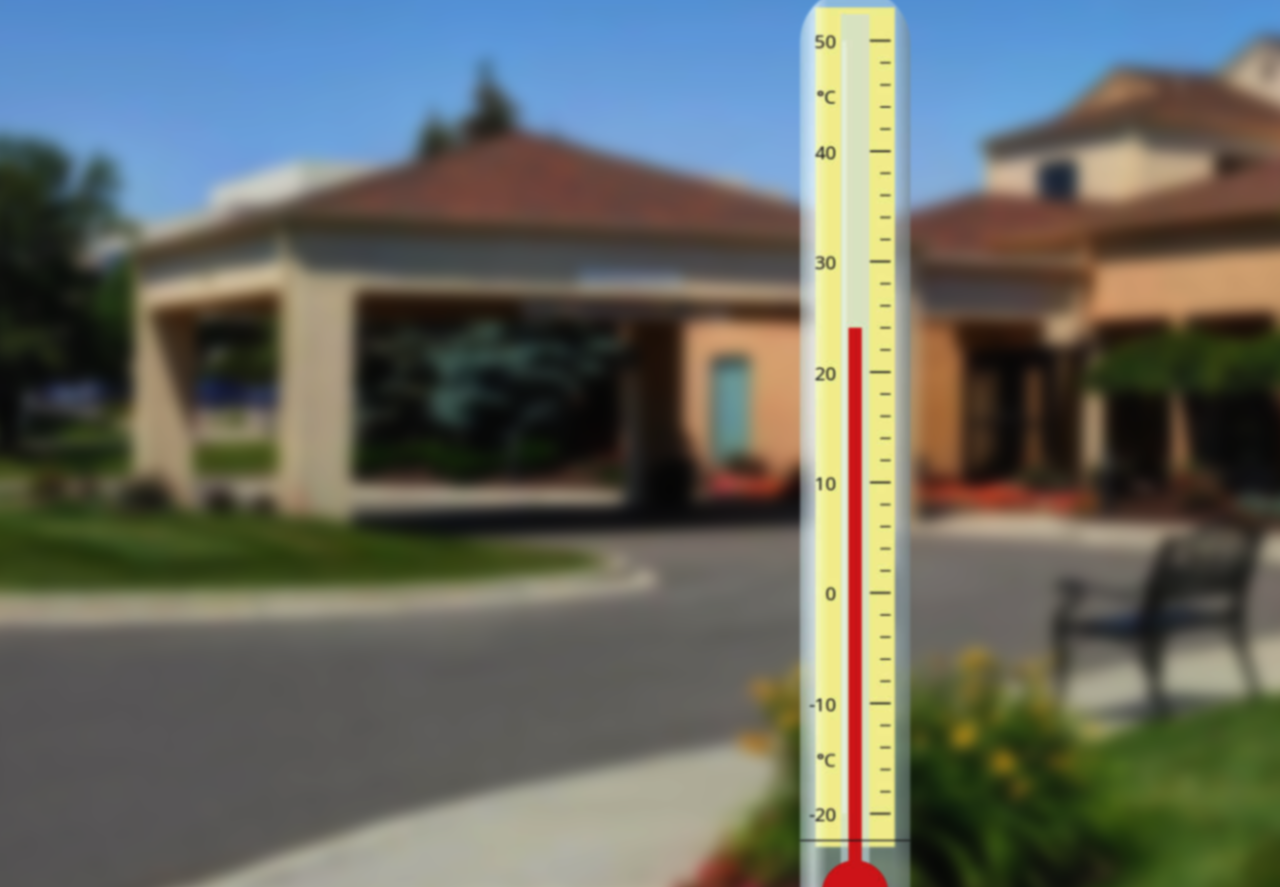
**24** °C
